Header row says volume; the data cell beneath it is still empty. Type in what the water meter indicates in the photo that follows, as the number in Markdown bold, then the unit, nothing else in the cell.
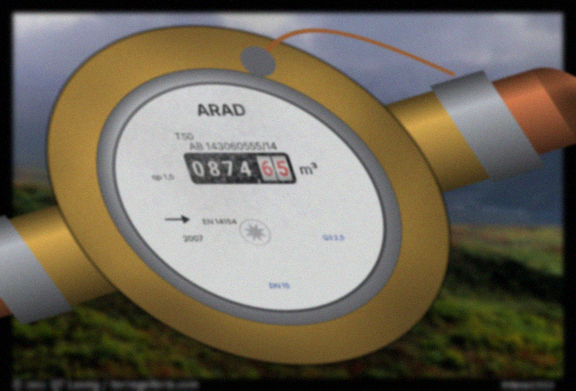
**874.65** m³
